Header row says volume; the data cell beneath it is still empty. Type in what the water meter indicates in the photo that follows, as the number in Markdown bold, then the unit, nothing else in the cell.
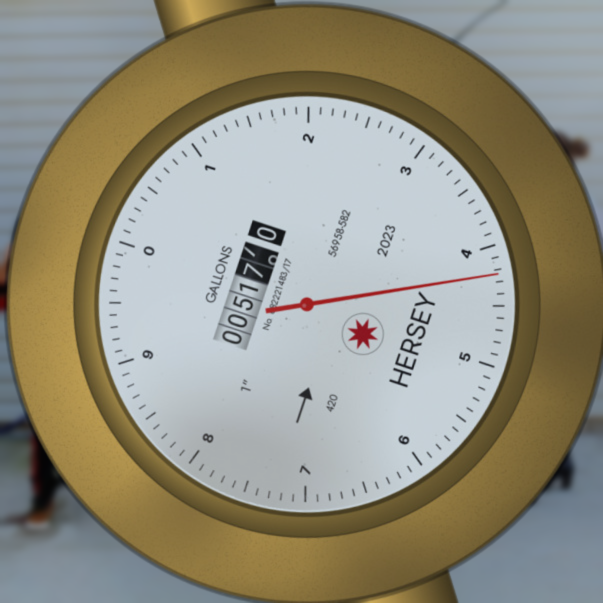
**51774.2** gal
